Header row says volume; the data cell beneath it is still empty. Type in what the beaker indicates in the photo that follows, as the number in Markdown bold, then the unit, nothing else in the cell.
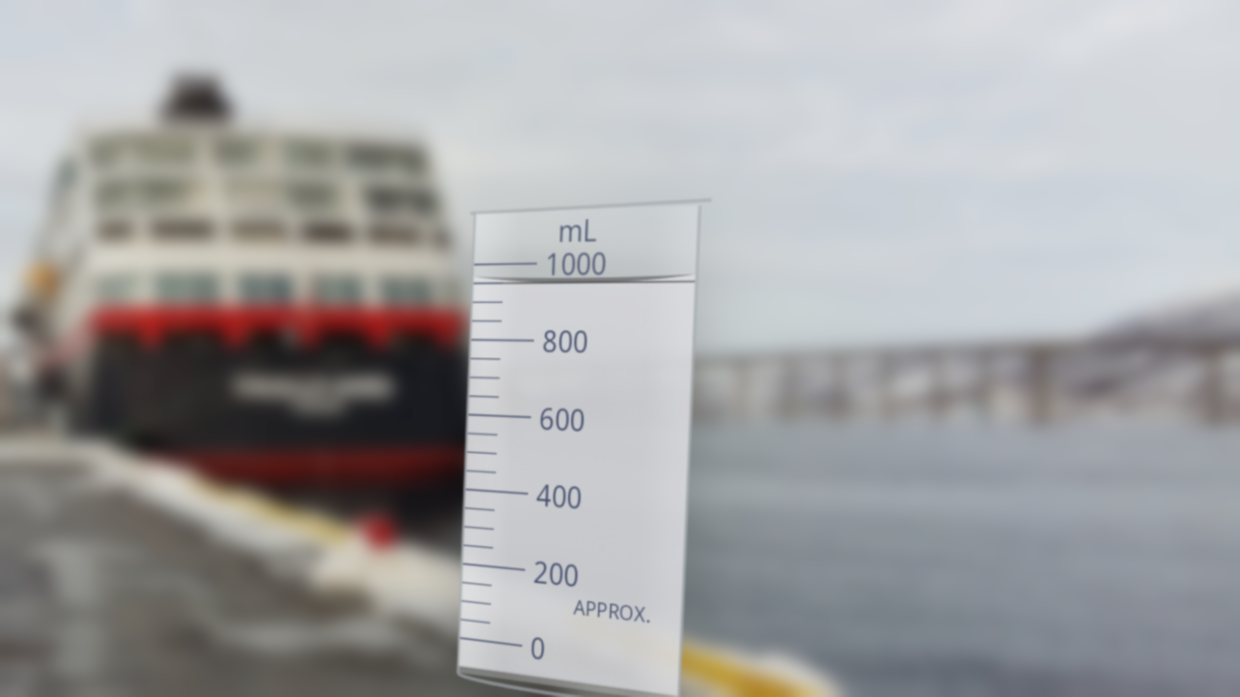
**950** mL
